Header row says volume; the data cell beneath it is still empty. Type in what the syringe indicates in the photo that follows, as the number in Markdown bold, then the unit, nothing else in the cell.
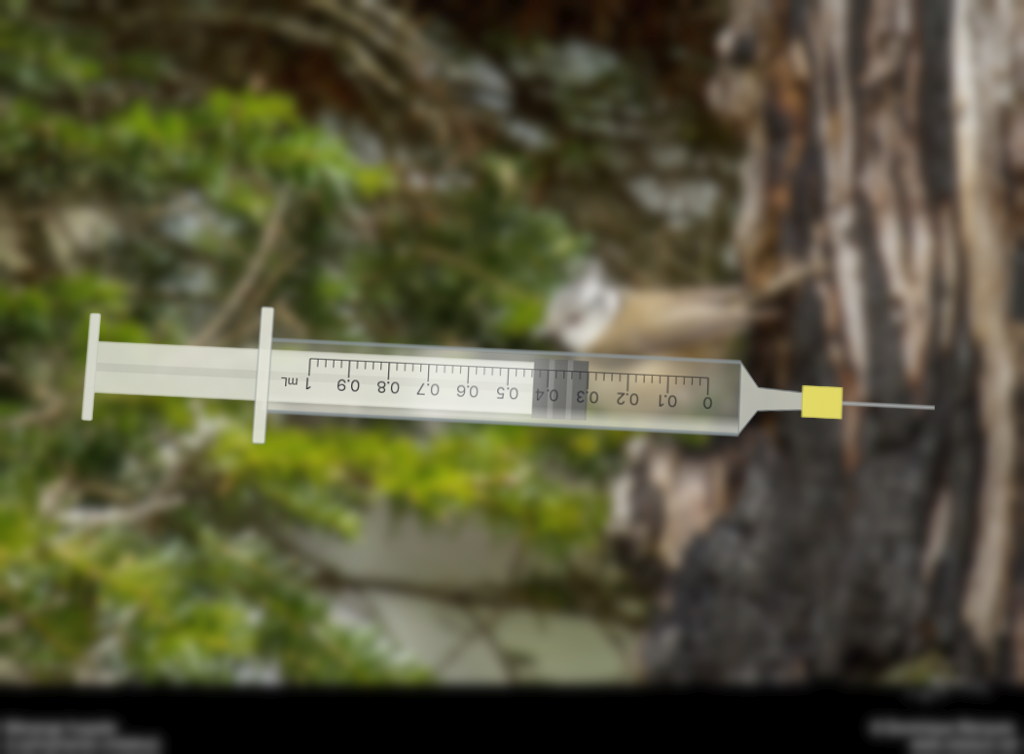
**0.3** mL
